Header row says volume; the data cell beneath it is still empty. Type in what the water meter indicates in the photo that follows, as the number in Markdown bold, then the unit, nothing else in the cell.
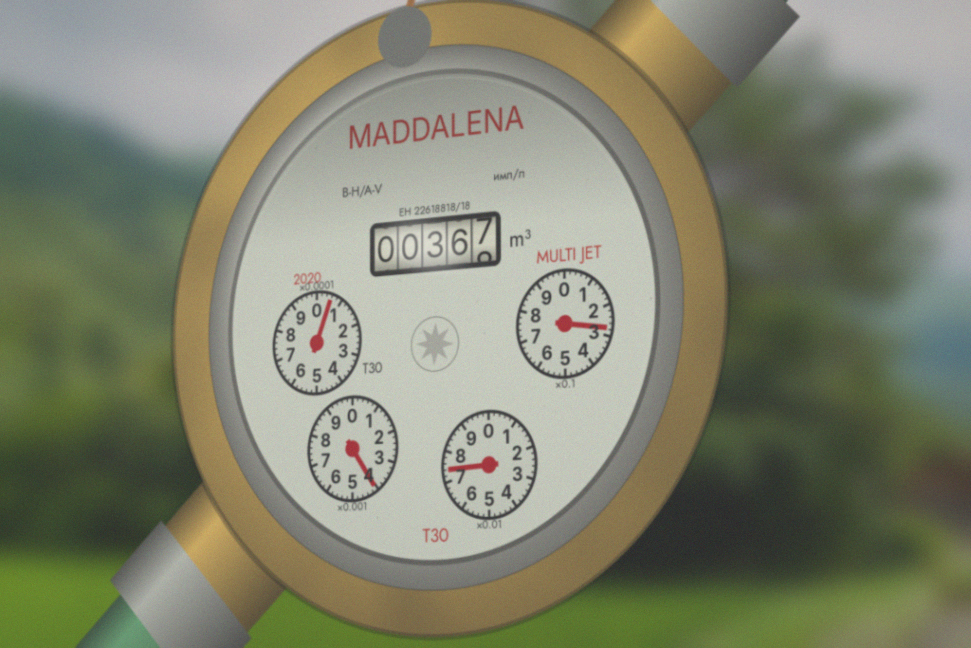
**367.2740** m³
